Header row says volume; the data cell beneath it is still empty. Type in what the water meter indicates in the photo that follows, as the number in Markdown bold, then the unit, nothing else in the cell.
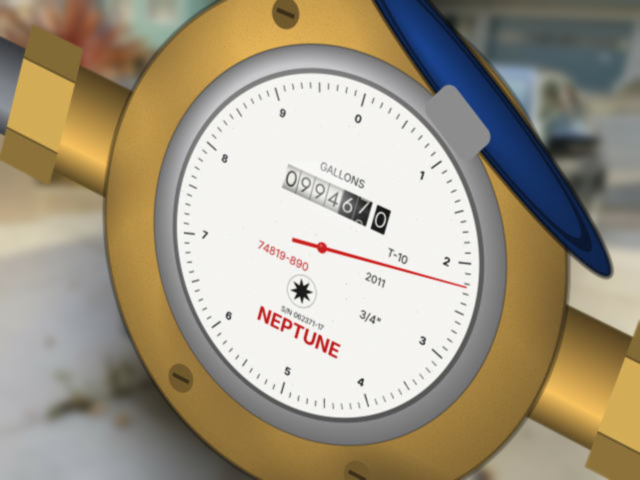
**994672.2** gal
